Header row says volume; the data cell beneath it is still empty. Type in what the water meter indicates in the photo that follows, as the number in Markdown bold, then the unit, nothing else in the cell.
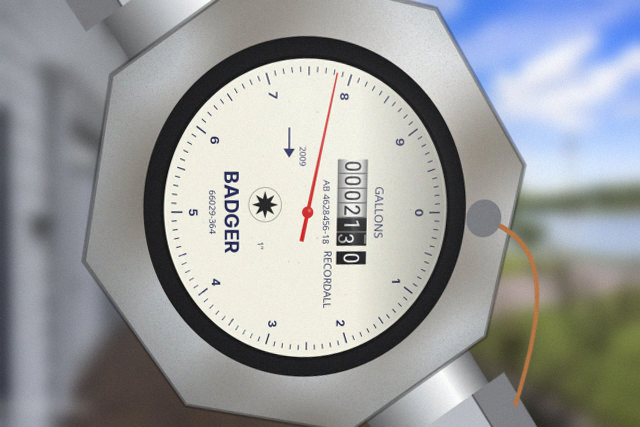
**2127.8** gal
